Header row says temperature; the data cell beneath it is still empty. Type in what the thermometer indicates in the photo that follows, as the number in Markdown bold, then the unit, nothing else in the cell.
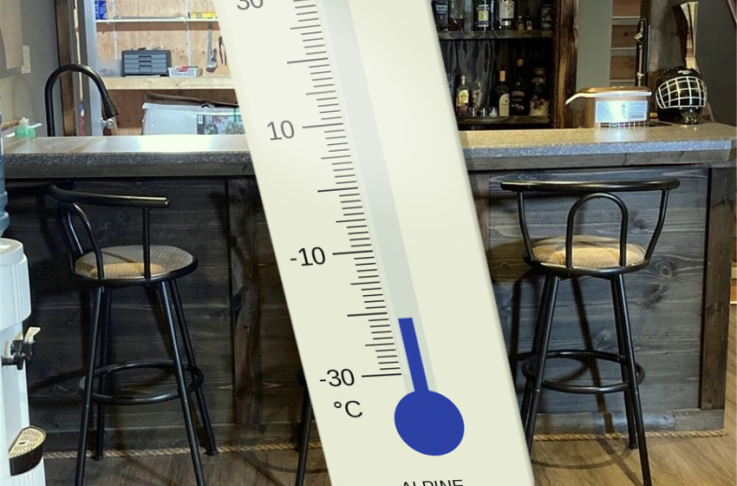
**-21** °C
